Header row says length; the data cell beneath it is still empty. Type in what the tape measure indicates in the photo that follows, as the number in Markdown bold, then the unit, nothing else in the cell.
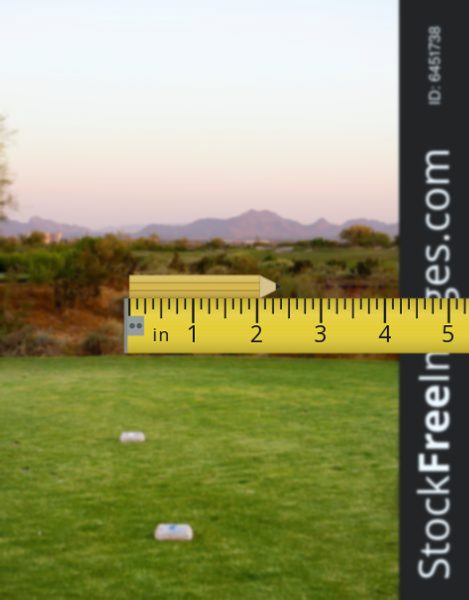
**2.375** in
